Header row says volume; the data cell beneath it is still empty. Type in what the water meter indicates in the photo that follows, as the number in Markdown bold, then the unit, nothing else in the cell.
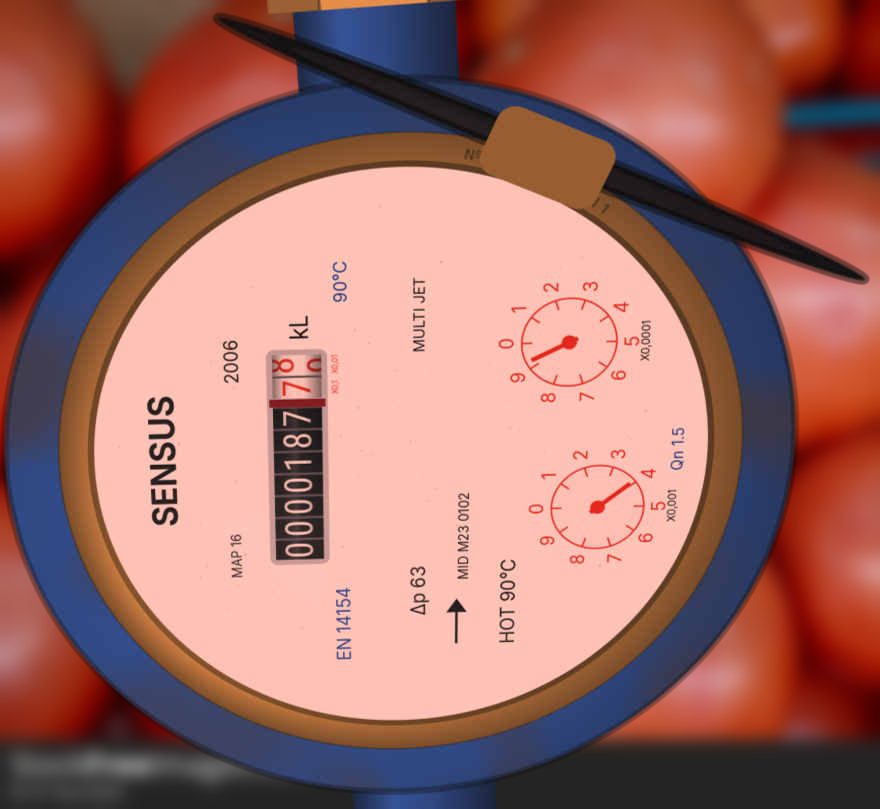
**187.7839** kL
